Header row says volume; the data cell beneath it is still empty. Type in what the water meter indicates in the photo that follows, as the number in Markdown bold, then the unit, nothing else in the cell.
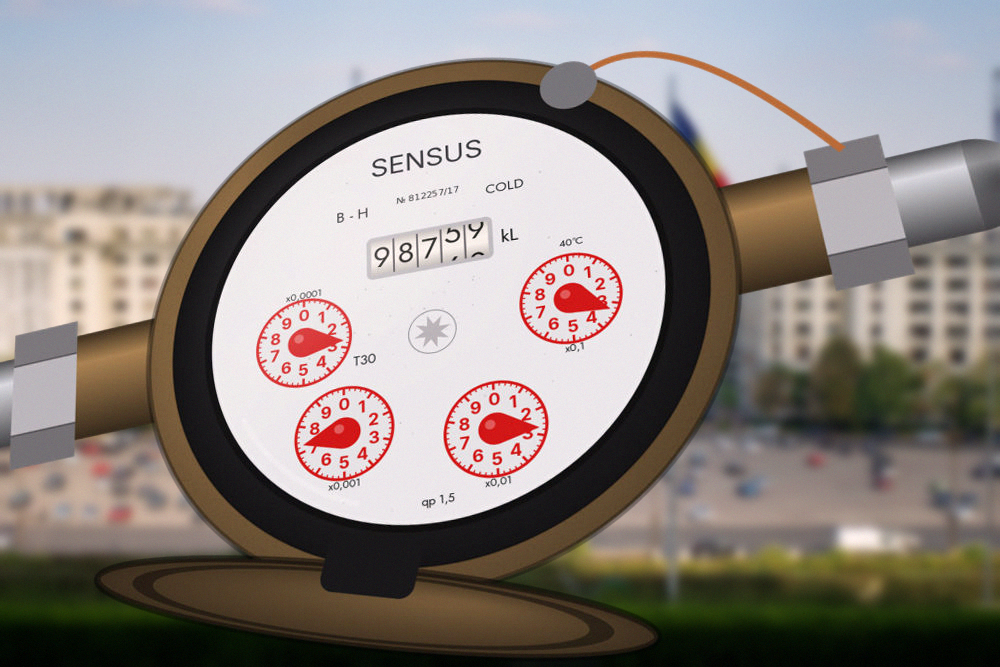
**98759.3272** kL
